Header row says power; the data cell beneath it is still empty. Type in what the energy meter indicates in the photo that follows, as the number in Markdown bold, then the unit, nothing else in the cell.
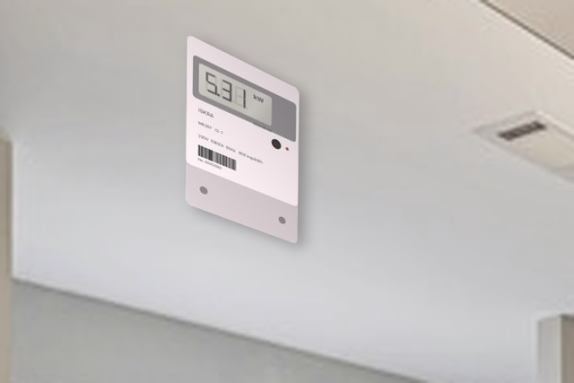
**5.31** kW
